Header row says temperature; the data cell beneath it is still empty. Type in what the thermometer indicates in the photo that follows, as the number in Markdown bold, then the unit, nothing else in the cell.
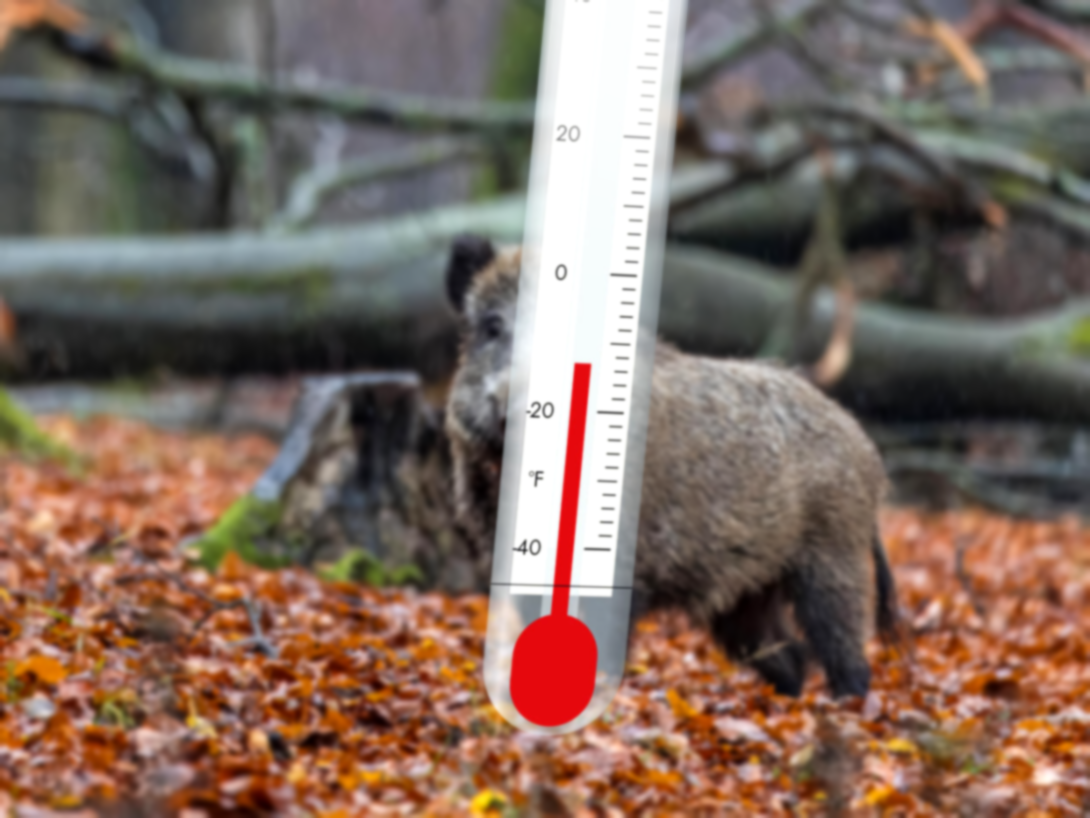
**-13** °F
